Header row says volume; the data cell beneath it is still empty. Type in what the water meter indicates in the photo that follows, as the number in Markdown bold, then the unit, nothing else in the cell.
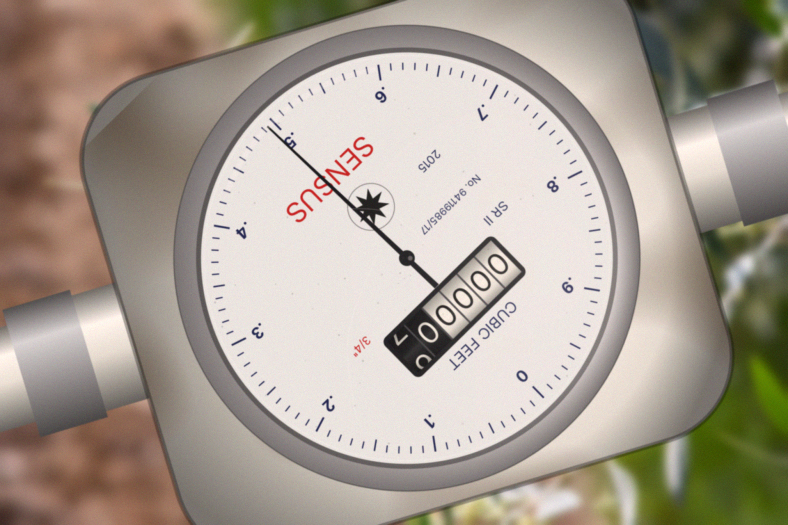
**6.49** ft³
